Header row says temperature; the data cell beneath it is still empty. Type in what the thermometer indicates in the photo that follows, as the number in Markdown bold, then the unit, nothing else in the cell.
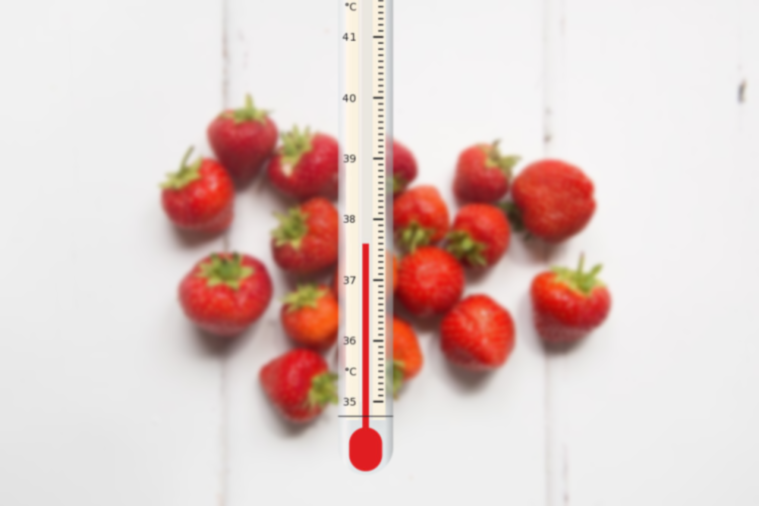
**37.6** °C
